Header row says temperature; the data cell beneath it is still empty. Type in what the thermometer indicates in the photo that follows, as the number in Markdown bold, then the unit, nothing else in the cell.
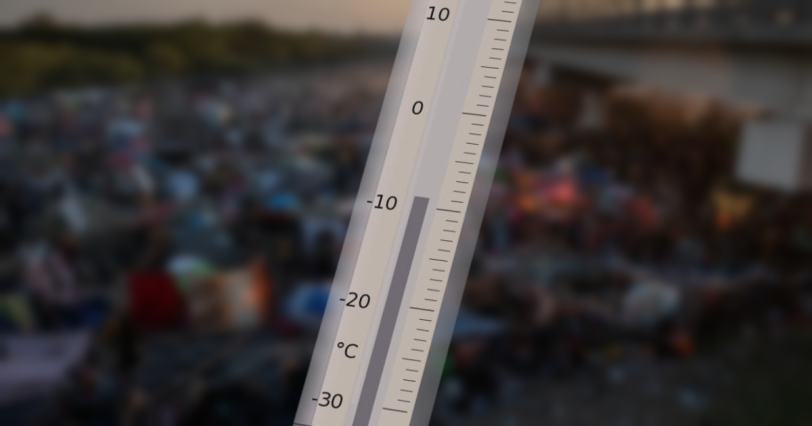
**-9** °C
